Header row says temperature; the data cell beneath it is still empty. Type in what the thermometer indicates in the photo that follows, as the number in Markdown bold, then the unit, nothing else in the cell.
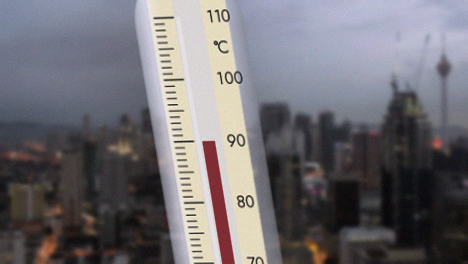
**90** °C
